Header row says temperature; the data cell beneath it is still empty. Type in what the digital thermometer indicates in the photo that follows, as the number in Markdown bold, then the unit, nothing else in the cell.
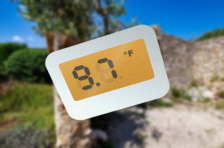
**9.7** °F
